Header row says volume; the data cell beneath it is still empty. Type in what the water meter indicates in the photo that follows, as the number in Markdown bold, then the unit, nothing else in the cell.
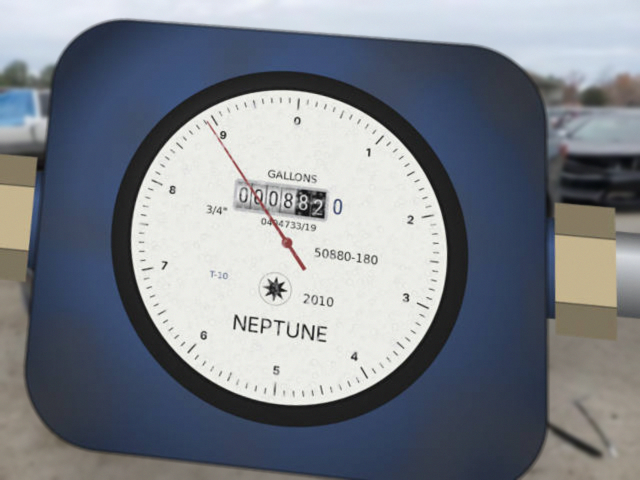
**8818.9** gal
